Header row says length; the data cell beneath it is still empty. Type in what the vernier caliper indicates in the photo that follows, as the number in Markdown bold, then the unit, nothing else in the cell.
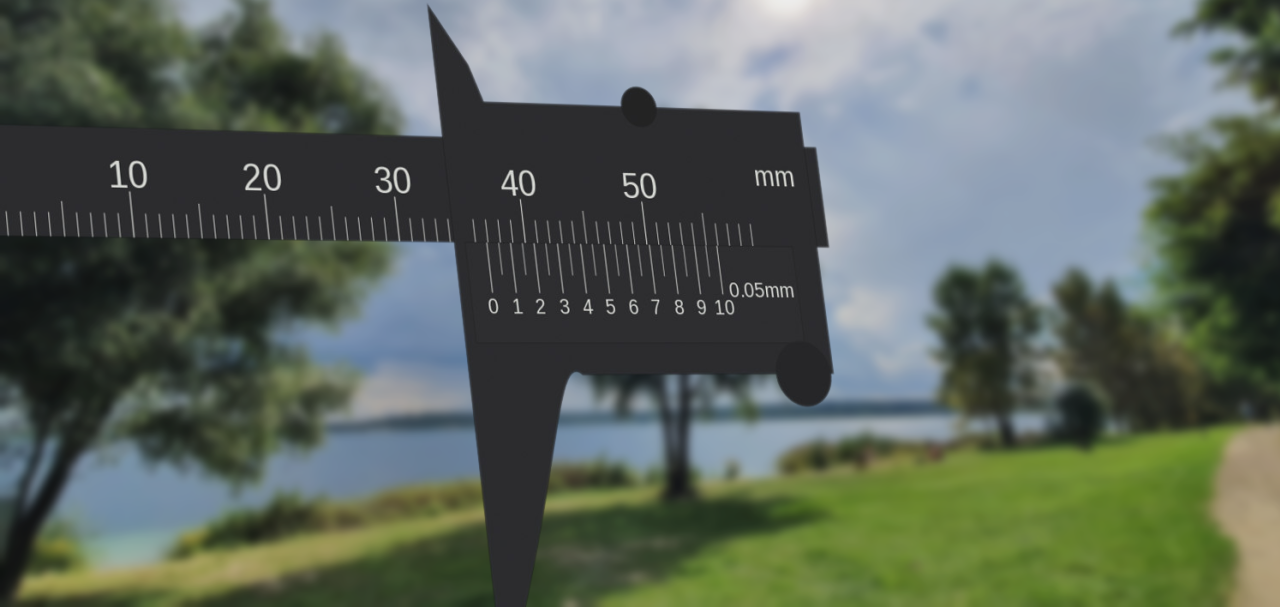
**36.9** mm
